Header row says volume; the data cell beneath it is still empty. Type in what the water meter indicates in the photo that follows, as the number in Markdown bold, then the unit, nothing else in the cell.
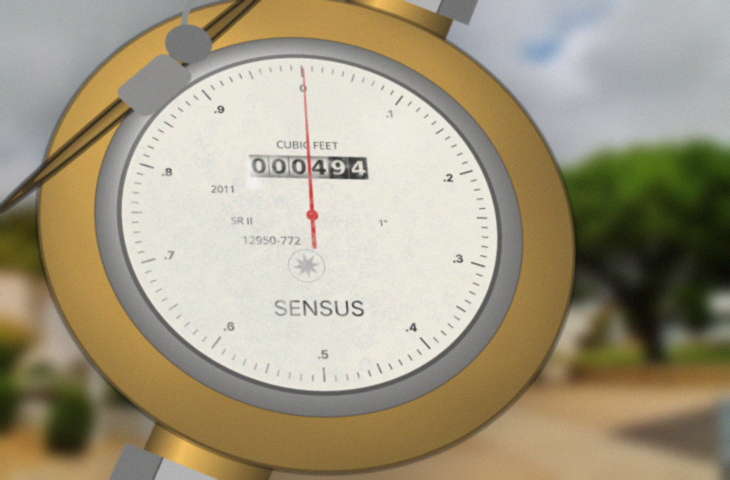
**494.00** ft³
